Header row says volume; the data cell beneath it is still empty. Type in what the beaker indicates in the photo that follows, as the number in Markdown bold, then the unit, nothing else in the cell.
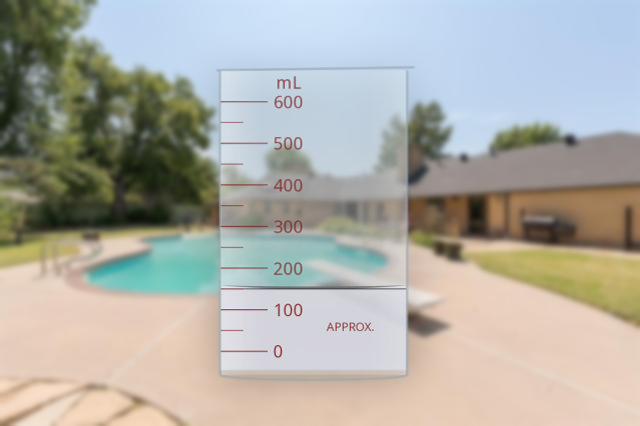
**150** mL
